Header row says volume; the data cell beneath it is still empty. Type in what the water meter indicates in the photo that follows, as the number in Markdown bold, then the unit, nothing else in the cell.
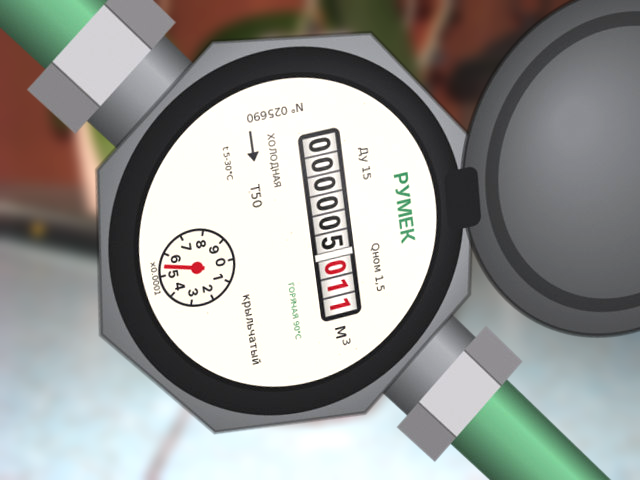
**5.0115** m³
